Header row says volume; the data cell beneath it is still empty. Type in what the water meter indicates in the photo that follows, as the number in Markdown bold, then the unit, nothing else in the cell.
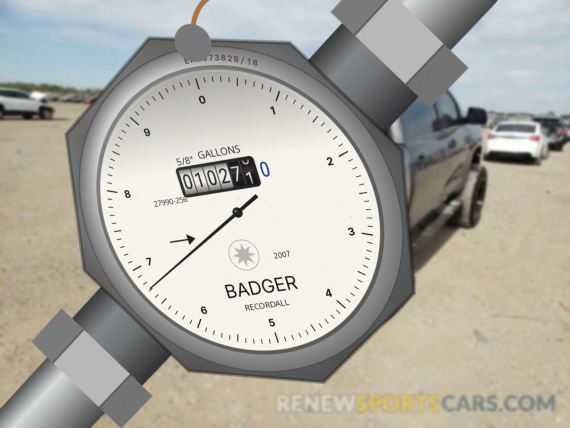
**102706.7** gal
